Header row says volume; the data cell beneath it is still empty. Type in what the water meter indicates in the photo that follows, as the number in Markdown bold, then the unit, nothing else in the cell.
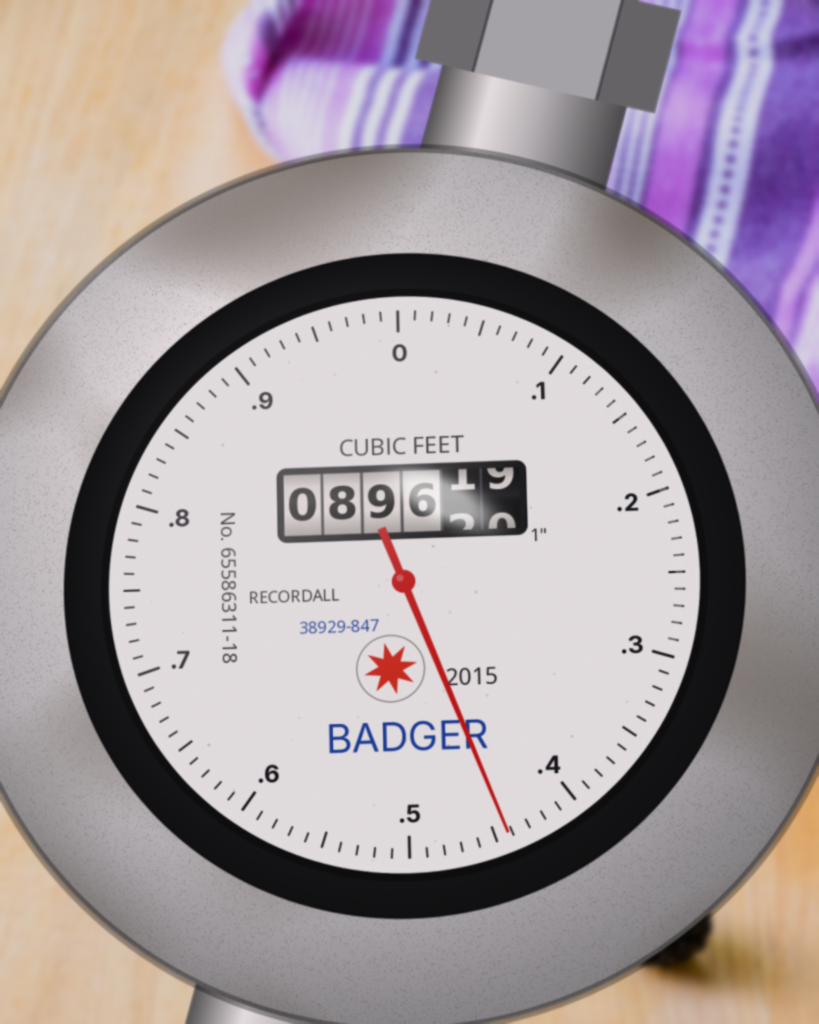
**89619.44** ft³
